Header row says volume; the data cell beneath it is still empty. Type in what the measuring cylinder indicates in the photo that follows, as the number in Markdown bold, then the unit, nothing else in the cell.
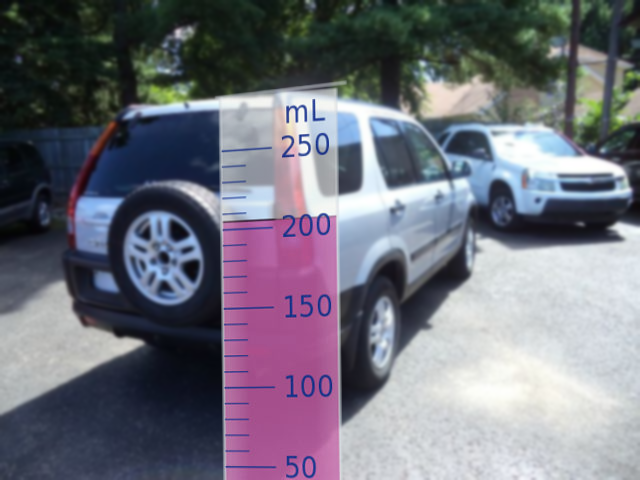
**205** mL
